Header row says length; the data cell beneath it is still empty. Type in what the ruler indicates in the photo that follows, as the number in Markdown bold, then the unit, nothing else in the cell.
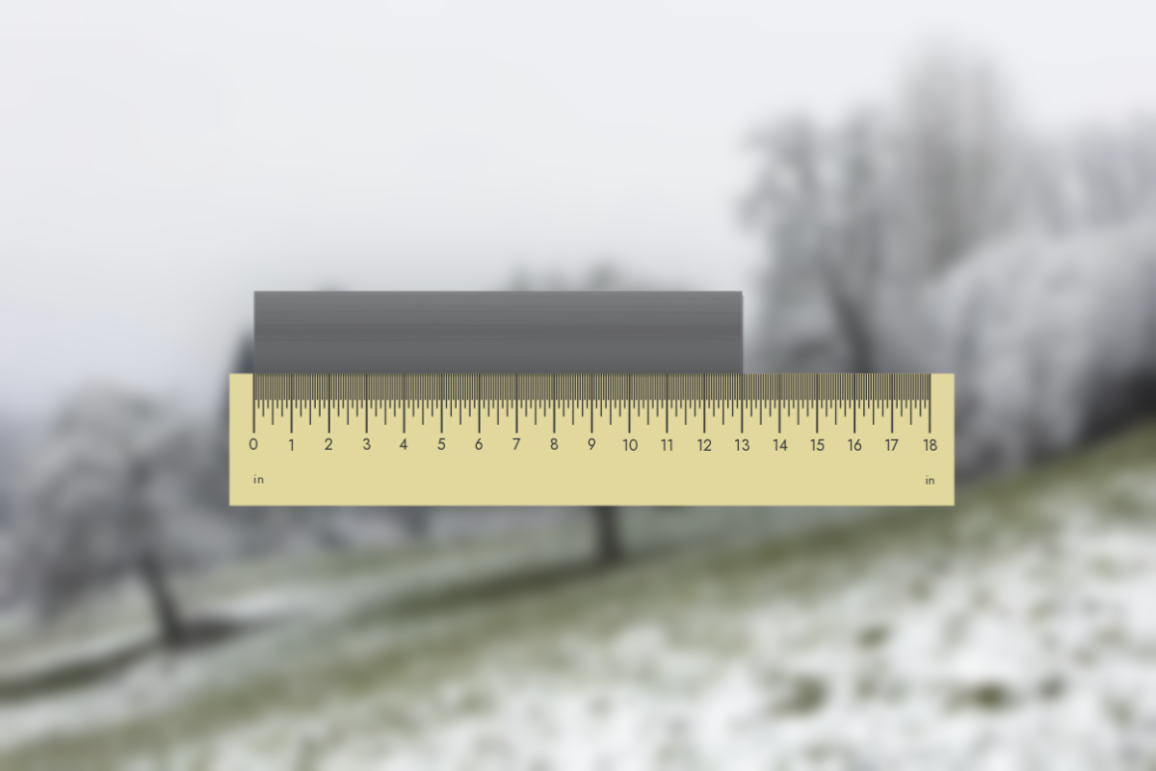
**13** in
